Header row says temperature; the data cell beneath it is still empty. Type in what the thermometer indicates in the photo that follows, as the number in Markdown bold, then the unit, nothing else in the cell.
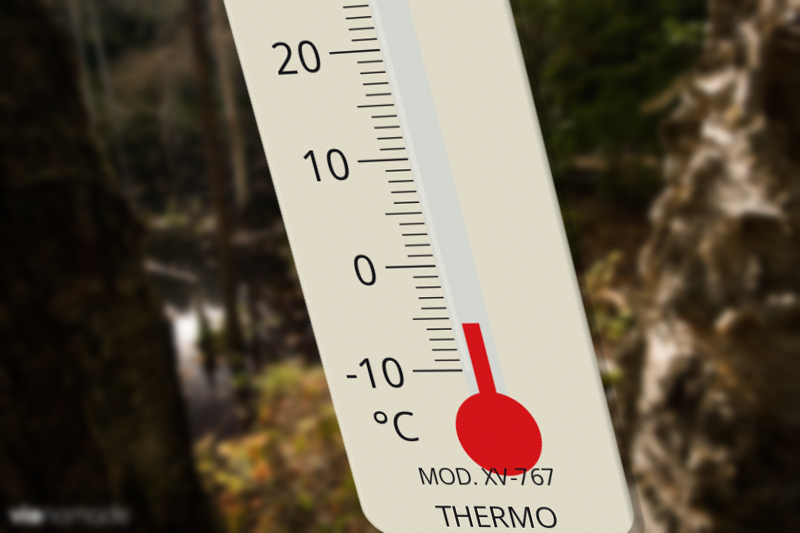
**-5.5** °C
